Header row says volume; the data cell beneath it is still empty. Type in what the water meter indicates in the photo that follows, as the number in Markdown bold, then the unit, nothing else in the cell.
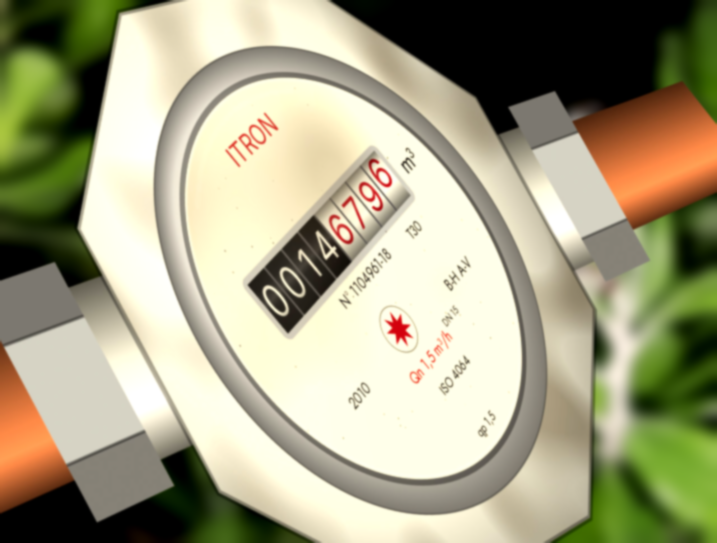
**14.6796** m³
